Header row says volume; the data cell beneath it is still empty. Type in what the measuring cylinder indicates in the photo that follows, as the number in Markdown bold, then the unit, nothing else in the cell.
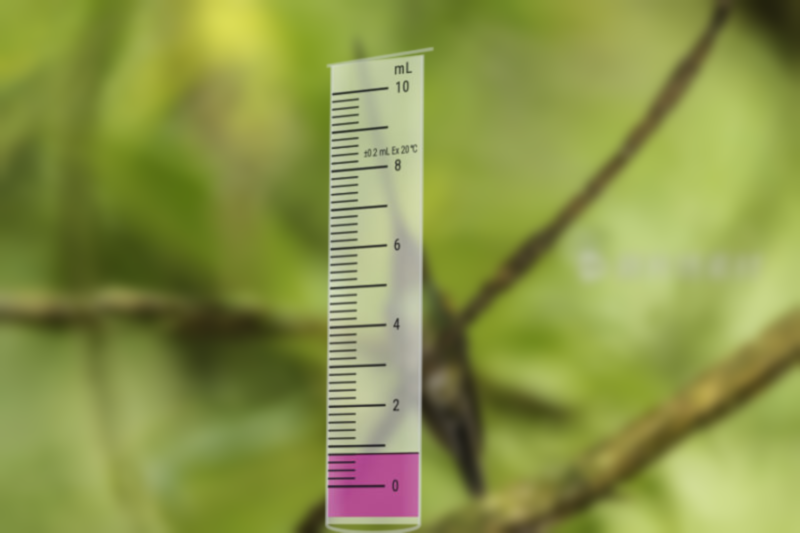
**0.8** mL
